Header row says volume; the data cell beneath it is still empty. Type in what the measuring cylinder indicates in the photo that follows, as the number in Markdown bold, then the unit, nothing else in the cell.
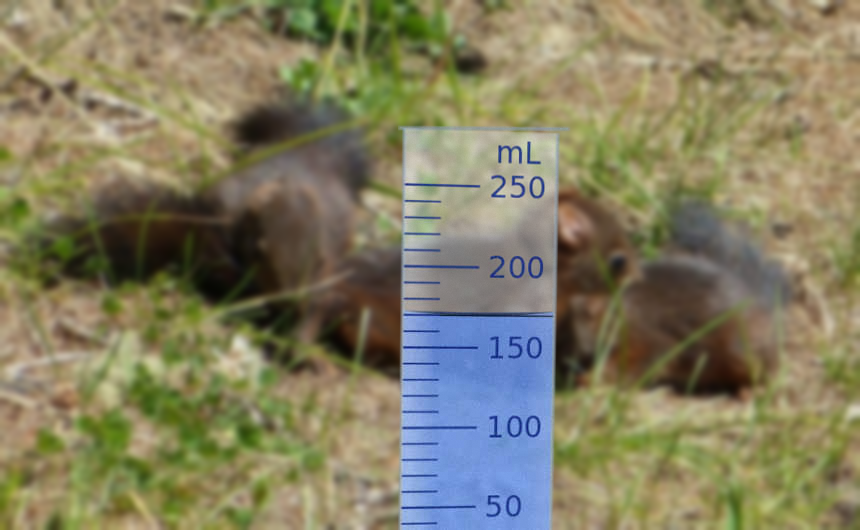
**170** mL
